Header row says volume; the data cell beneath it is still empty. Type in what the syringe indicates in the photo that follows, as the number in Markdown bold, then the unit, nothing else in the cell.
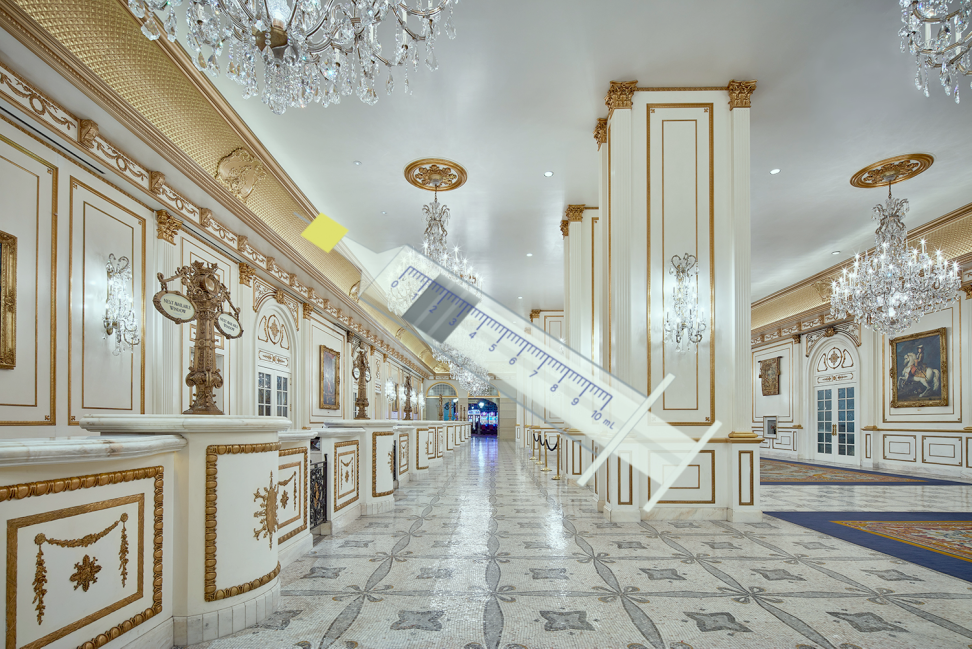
**1.2** mL
